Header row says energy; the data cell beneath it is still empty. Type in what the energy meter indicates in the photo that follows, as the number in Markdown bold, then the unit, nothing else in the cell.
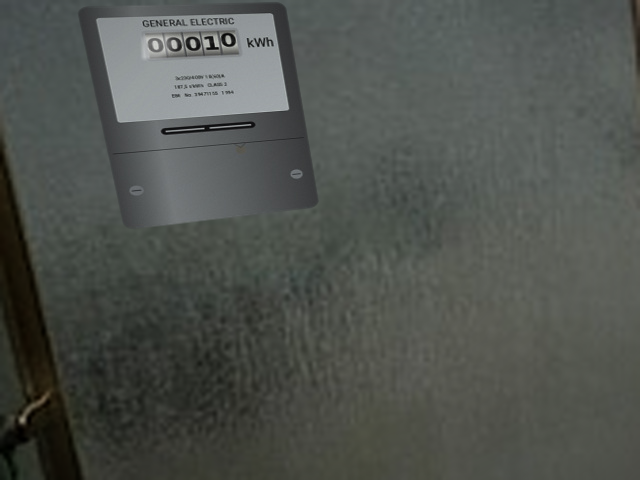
**10** kWh
